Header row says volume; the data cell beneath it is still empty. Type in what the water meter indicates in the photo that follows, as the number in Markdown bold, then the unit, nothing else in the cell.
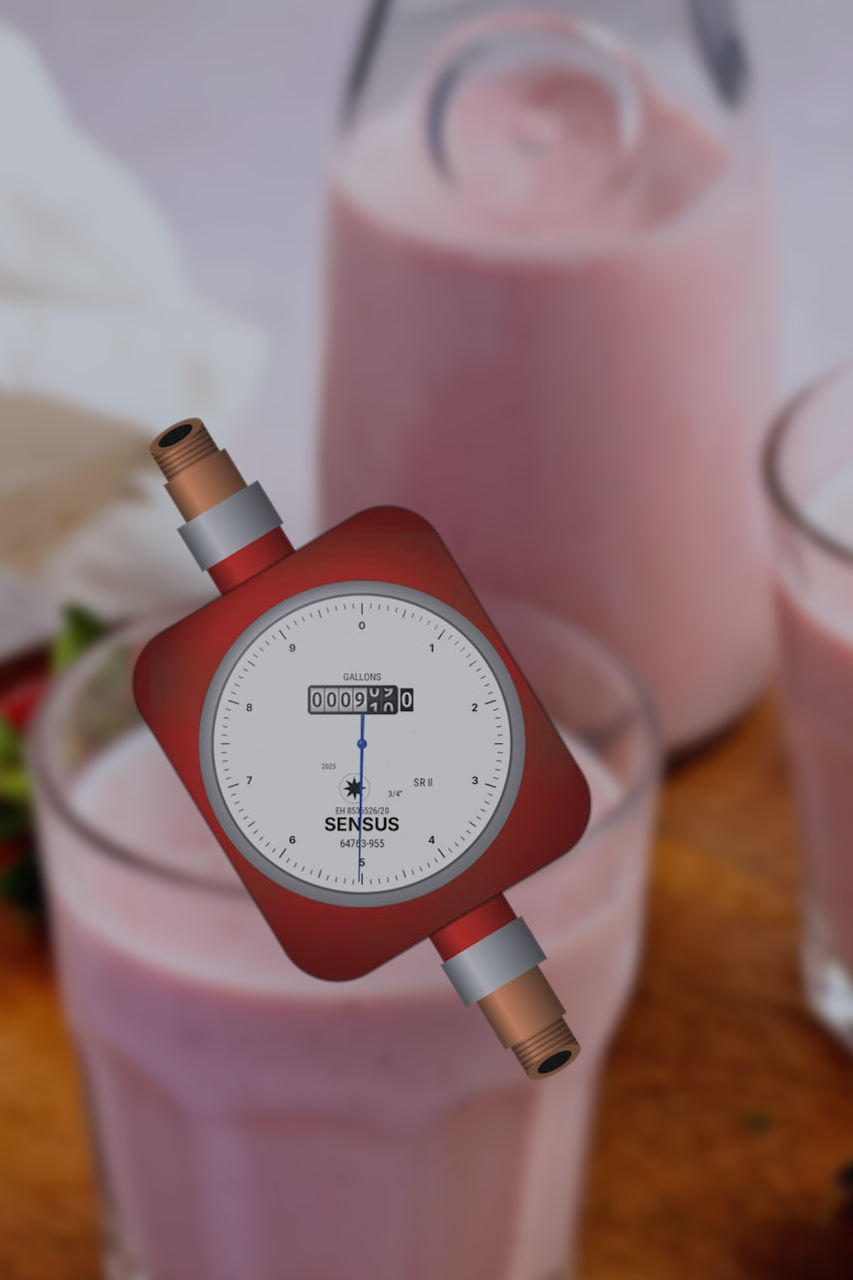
**9095.0** gal
